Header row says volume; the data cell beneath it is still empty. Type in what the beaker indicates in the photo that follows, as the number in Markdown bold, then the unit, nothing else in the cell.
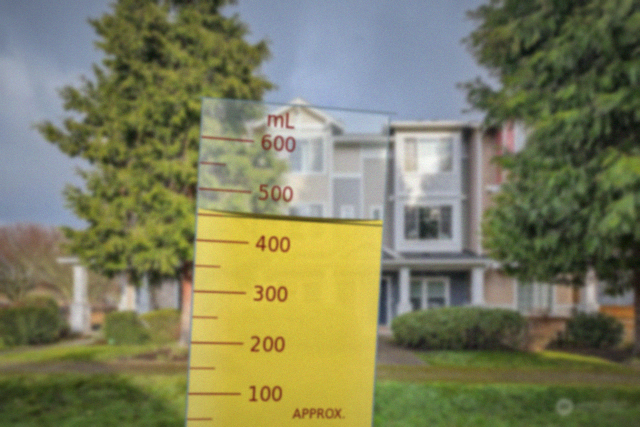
**450** mL
